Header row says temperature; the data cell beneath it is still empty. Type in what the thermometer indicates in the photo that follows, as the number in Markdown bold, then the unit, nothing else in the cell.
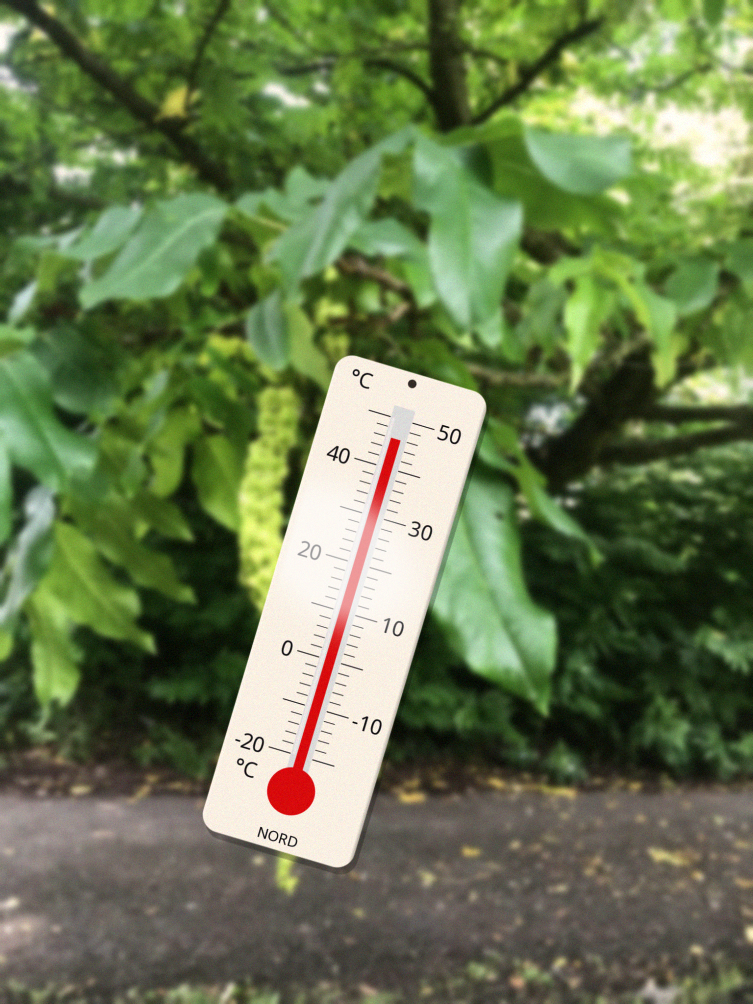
**46** °C
